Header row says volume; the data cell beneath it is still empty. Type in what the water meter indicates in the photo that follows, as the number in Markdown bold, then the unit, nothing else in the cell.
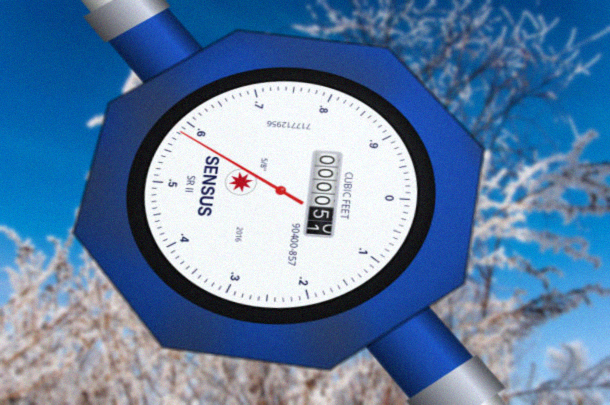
**50.58** ft³
